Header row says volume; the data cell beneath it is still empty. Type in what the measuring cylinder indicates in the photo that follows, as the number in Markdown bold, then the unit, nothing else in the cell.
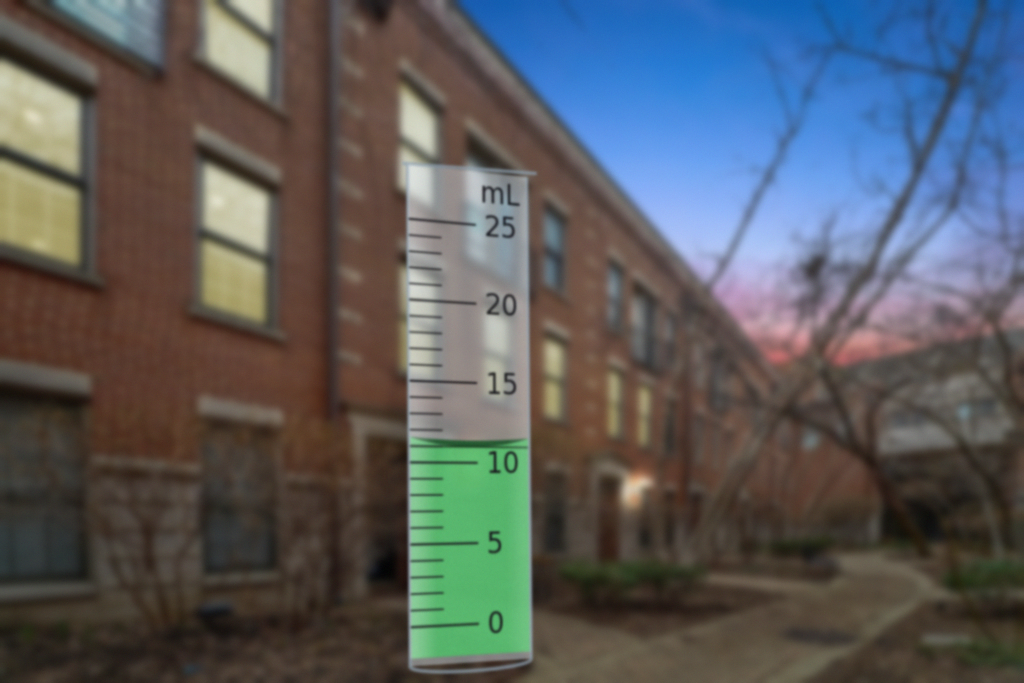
**11** mL
